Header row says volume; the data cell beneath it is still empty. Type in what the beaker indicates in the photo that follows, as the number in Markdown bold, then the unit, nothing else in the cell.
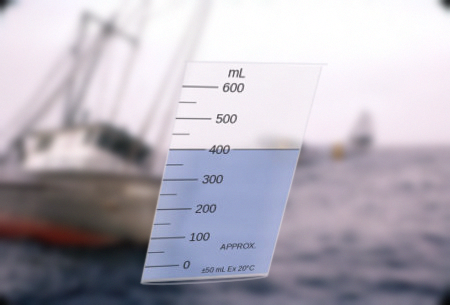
**400** mL
